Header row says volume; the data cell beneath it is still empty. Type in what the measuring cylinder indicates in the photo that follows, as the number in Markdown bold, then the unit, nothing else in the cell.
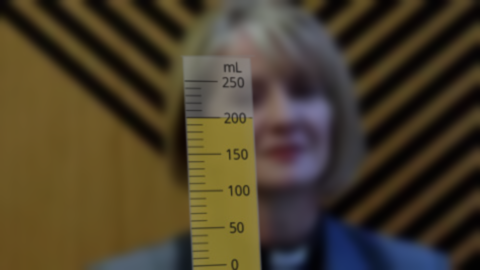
**200** mL
